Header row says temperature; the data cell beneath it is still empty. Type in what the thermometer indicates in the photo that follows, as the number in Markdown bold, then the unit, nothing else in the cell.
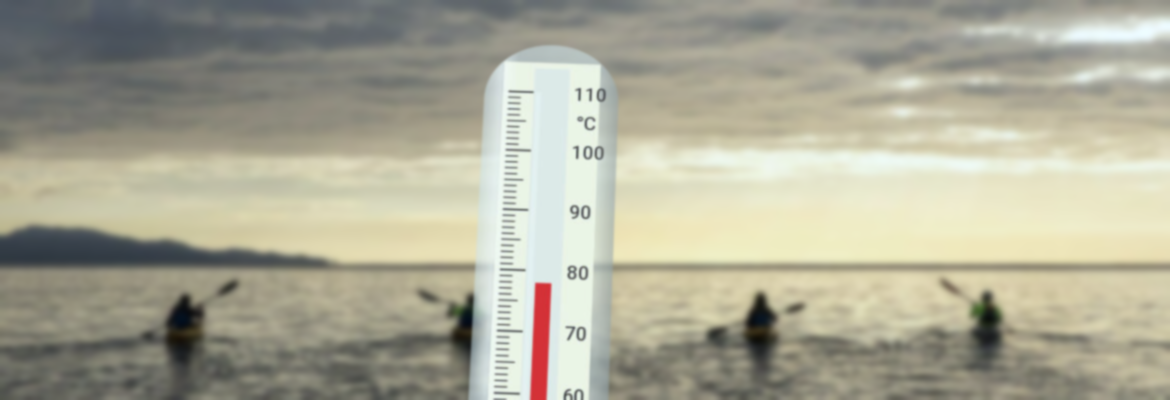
**78** °C
